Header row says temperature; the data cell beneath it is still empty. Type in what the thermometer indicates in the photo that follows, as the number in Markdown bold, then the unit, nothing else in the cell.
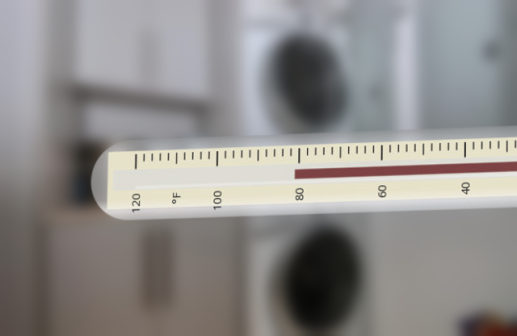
**81** °F
